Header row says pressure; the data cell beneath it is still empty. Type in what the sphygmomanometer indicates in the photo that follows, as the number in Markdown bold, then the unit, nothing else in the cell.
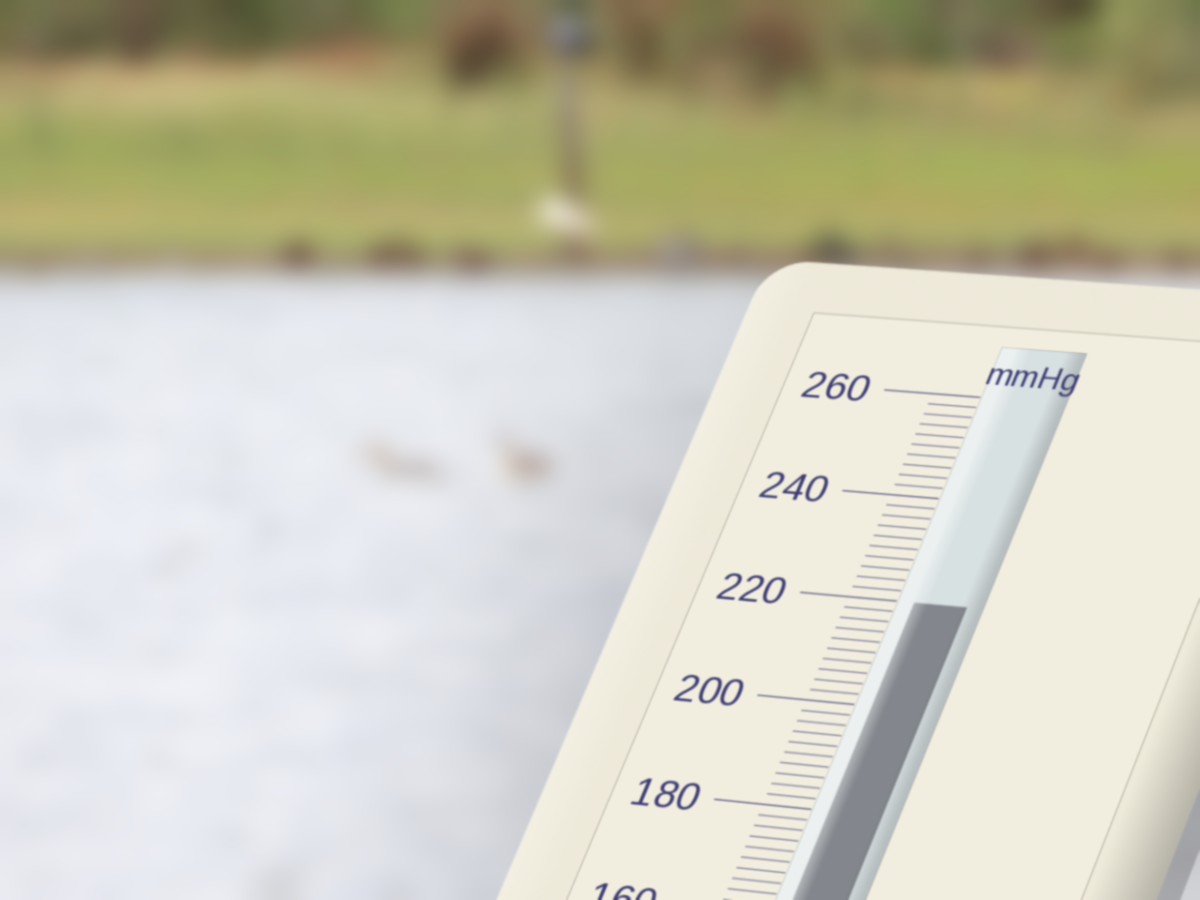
**220** mmHg
